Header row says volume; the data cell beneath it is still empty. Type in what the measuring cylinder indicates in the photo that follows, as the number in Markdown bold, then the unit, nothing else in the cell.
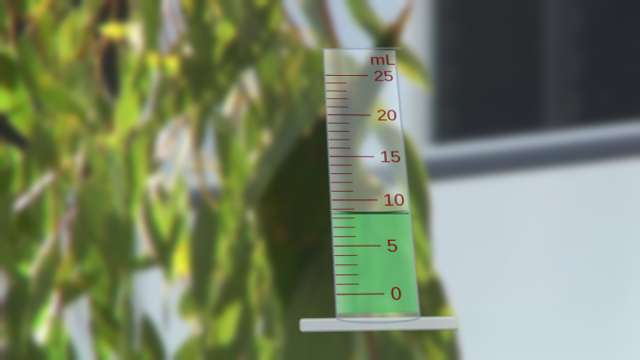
**8.5** mL
